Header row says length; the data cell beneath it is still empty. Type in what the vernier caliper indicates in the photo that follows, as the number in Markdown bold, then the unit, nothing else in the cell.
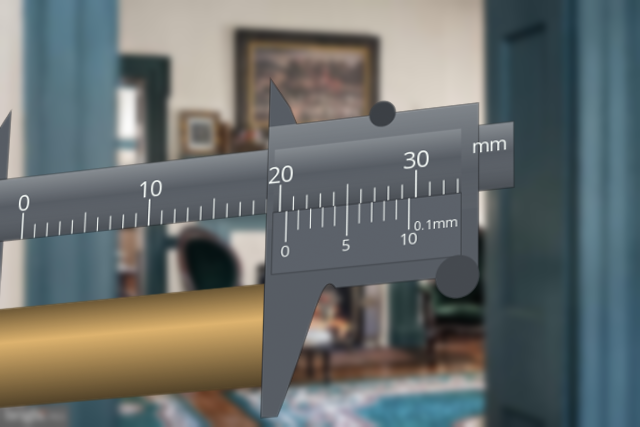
**20.5** mm
